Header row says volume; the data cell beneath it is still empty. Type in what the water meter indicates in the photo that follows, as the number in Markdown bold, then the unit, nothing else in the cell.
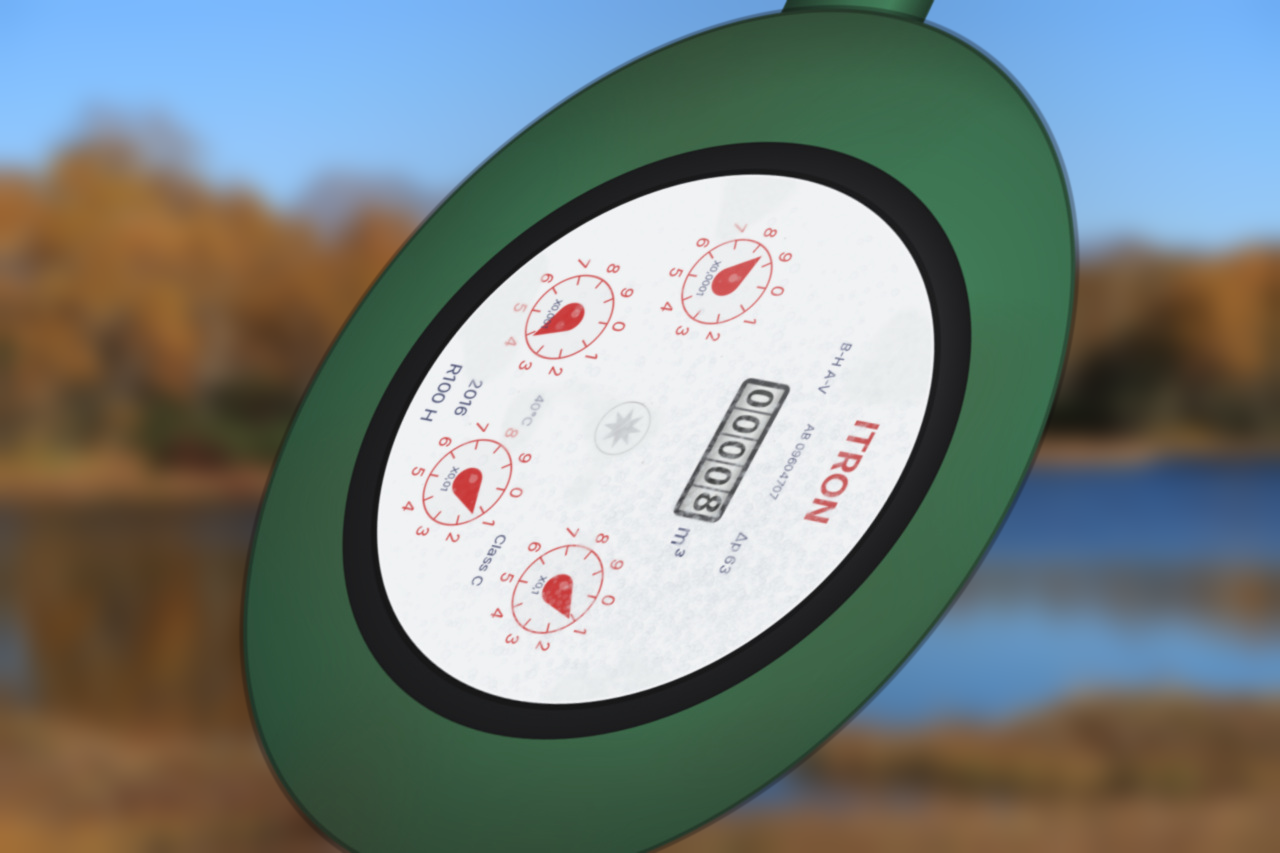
**8.1138** m³
